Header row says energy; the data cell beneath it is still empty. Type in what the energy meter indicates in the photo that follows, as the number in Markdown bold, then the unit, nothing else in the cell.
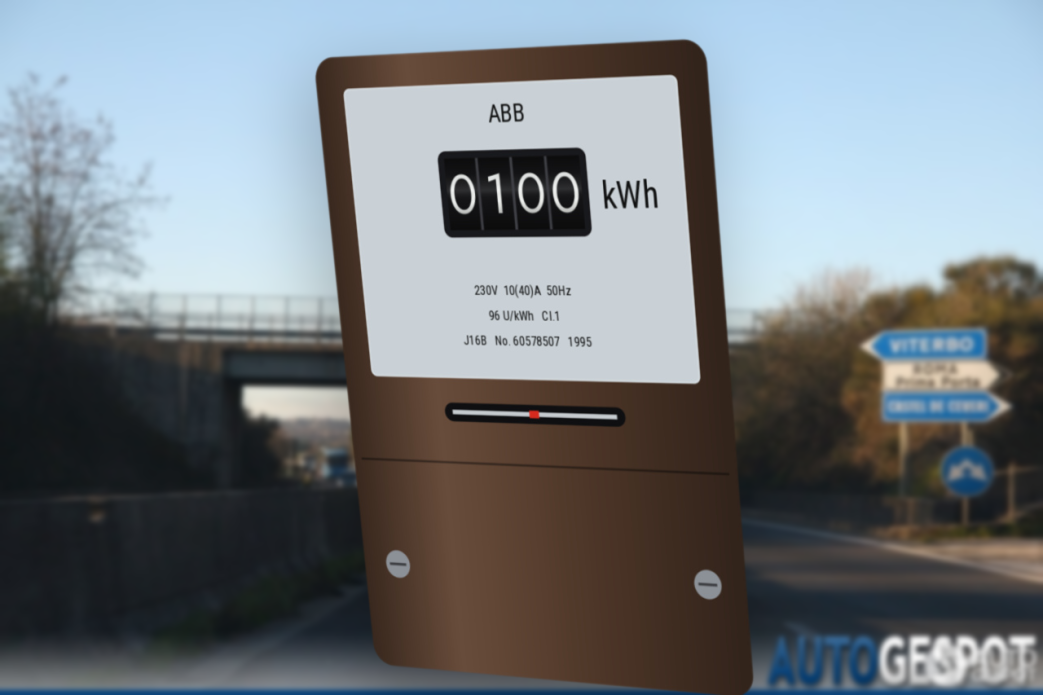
**100** kWh
